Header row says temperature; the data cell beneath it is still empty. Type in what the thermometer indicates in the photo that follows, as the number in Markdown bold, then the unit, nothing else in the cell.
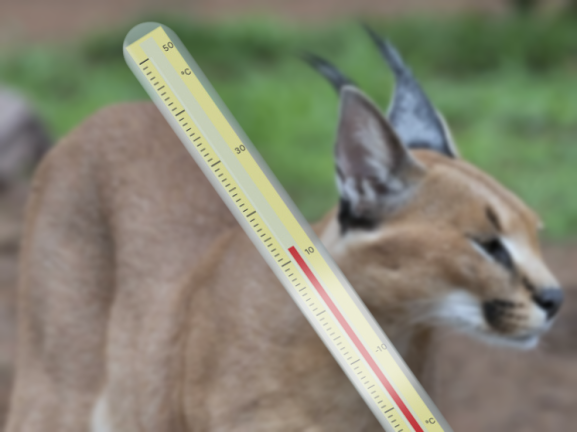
**12** °C
